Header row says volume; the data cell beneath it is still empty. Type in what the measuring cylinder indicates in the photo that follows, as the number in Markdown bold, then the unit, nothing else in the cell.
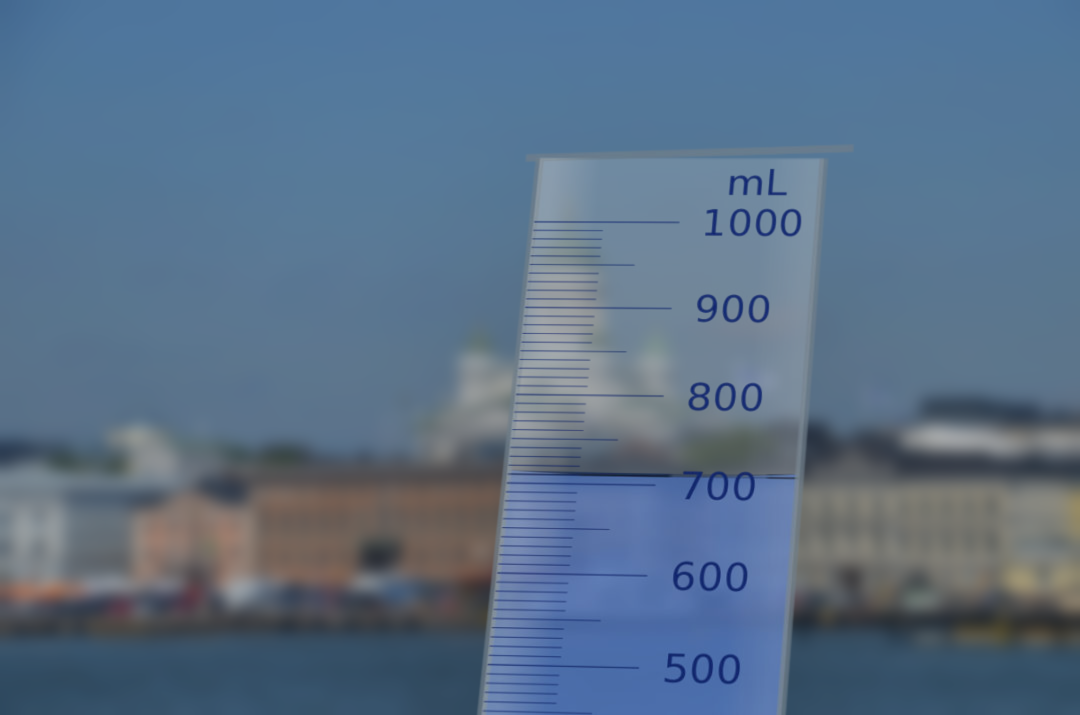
**710** mL
